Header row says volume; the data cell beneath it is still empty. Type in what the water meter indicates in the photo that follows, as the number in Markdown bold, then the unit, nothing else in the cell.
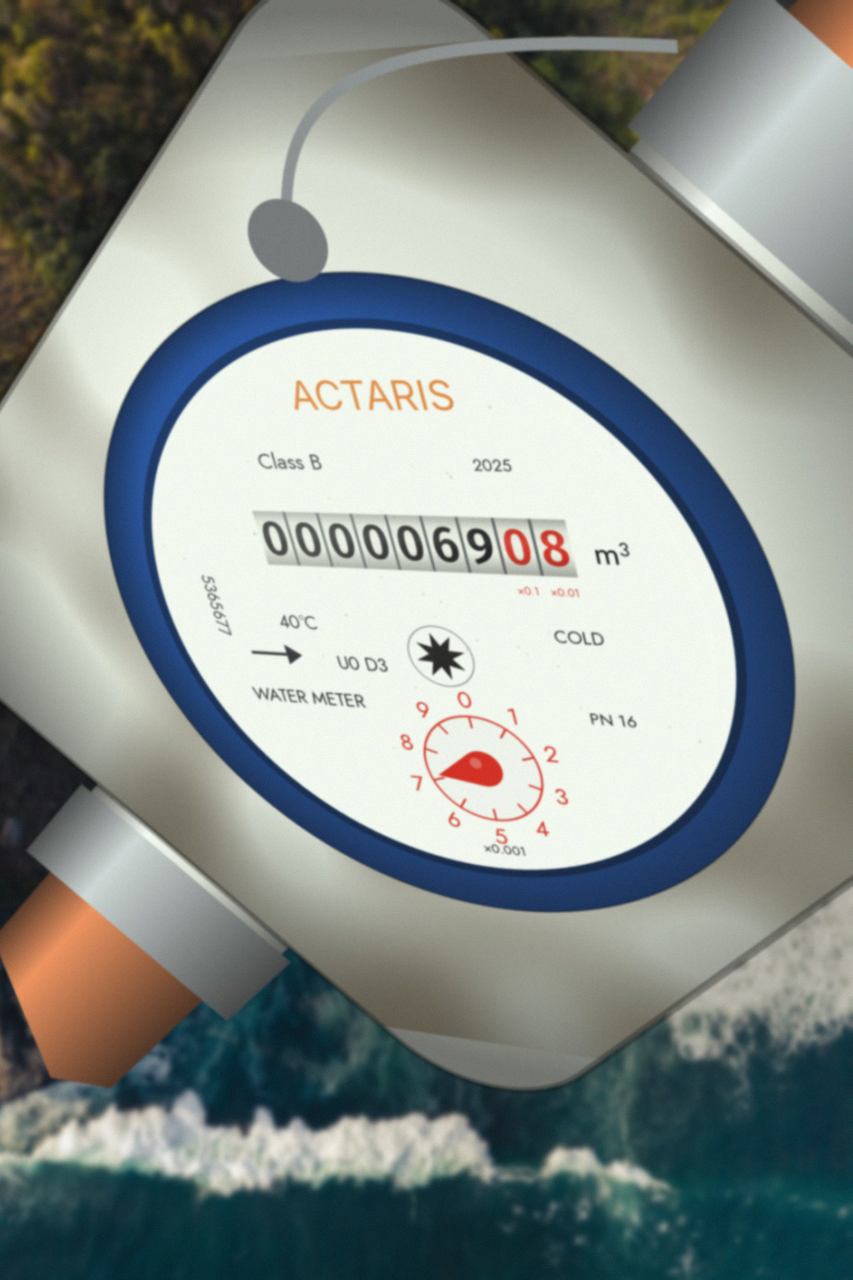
**69.087** m³
